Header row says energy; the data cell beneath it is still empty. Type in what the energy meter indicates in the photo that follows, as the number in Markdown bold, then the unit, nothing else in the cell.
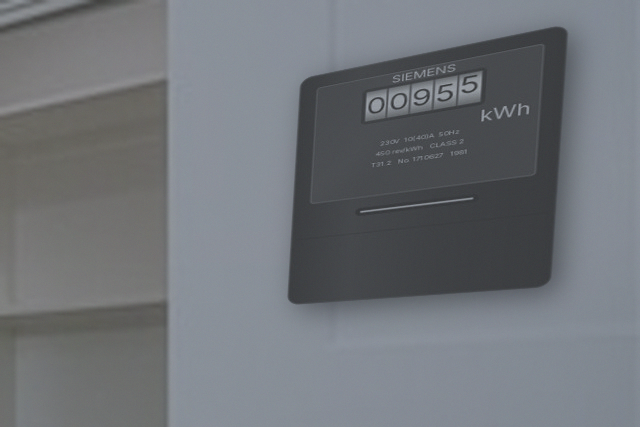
**955** kWh
